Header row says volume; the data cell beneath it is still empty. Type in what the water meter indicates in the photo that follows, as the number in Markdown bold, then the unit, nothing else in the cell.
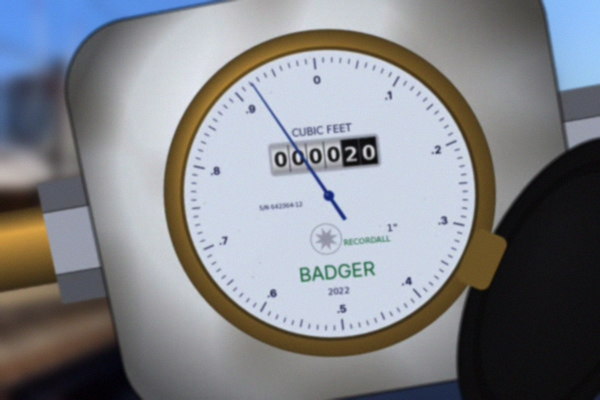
**19.92** ft³
